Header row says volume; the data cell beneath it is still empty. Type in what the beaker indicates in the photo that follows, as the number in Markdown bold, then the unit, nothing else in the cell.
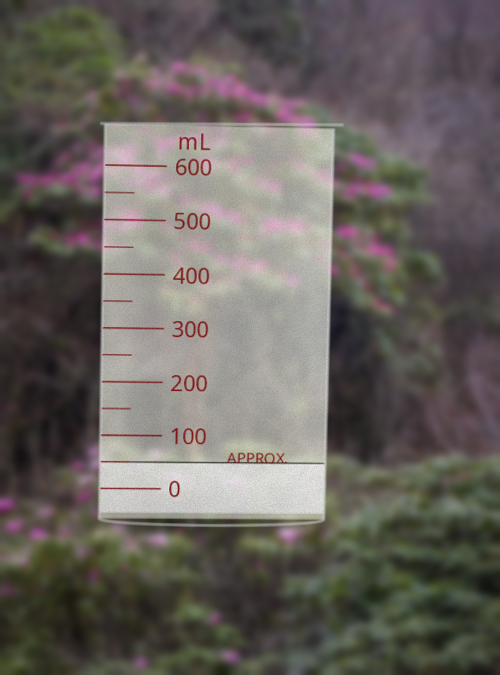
**50** mL
